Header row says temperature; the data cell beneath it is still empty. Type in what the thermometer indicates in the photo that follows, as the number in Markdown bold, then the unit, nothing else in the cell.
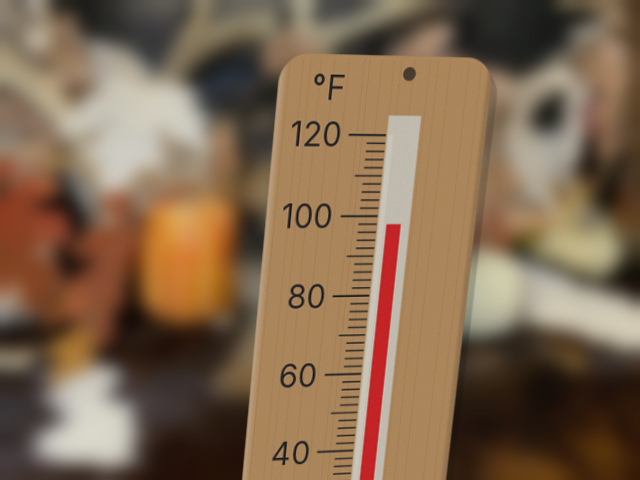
**98** °F
